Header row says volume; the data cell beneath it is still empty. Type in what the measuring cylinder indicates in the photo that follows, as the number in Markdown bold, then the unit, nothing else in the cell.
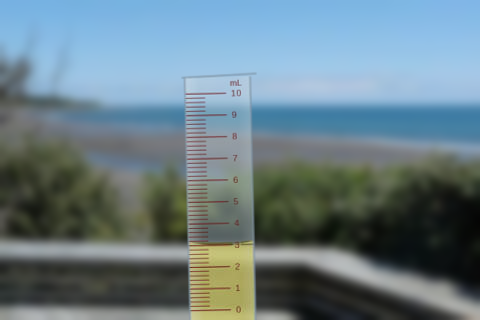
**3** mL
